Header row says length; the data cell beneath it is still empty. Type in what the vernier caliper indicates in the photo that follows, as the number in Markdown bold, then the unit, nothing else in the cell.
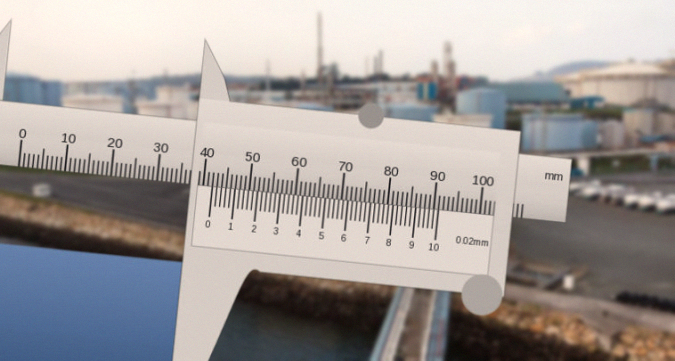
**42.0** mm
